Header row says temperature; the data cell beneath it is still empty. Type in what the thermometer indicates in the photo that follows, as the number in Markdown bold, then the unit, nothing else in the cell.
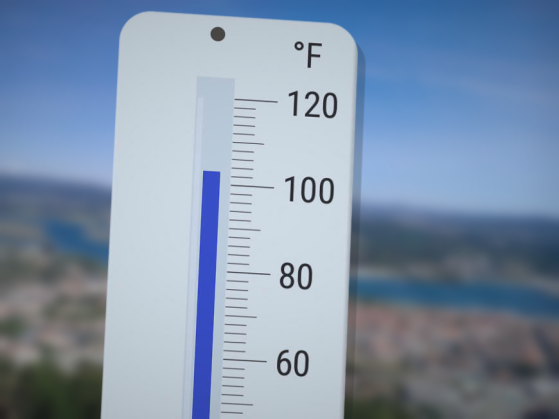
**103** °F
